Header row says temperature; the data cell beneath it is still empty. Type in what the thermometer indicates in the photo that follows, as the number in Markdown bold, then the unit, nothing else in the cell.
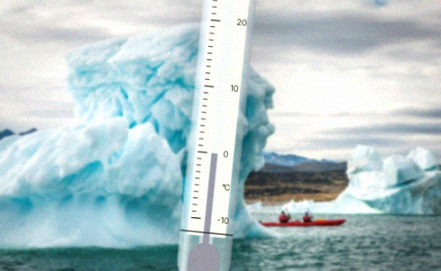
**0** °C
